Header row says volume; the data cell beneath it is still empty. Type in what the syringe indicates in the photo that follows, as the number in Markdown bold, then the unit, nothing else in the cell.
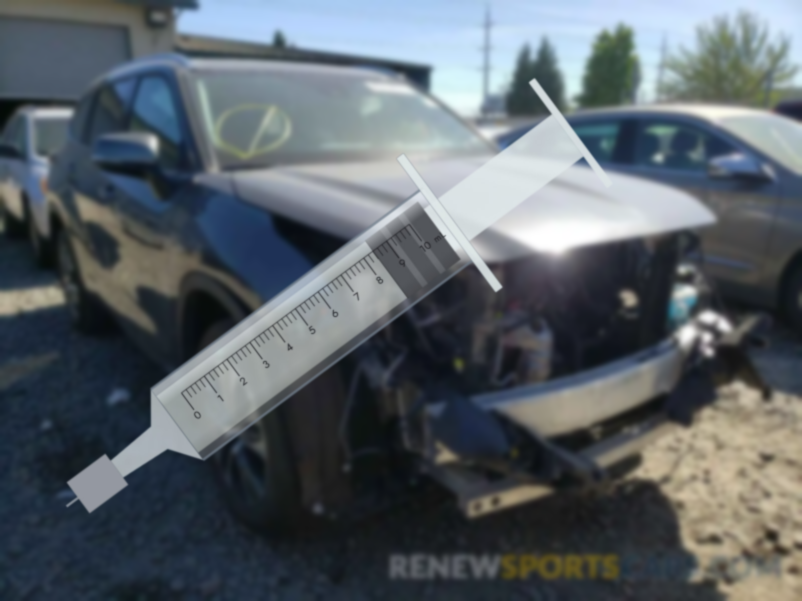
**8.4** mL
